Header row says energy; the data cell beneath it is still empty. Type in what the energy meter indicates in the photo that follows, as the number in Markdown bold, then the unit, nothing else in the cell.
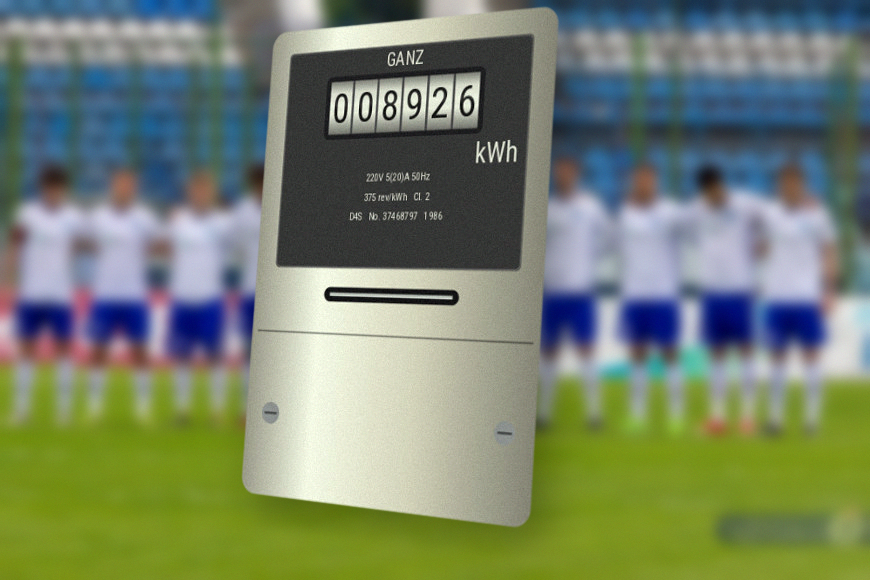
**8926** kWh
